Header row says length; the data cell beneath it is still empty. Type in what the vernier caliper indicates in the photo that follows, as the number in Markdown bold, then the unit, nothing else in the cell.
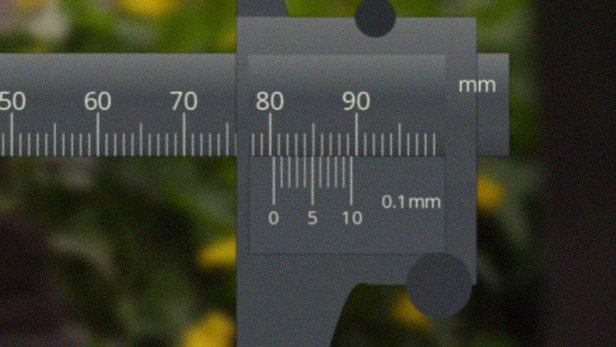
**80.4** mm
